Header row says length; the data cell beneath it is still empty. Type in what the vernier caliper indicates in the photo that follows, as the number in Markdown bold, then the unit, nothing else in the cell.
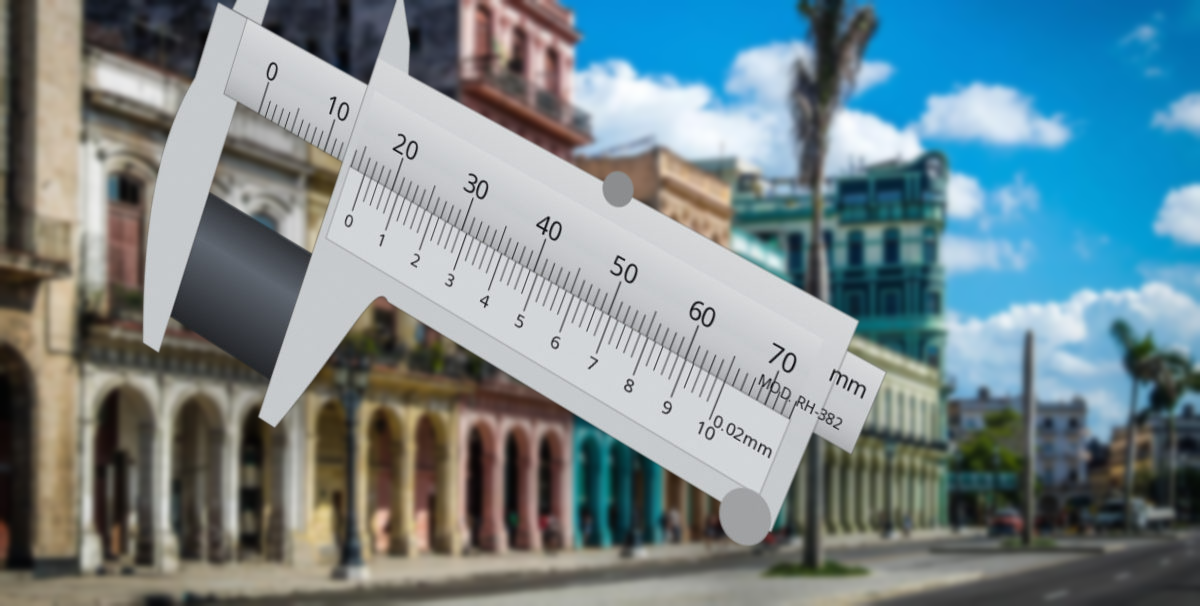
**16.0** mm
